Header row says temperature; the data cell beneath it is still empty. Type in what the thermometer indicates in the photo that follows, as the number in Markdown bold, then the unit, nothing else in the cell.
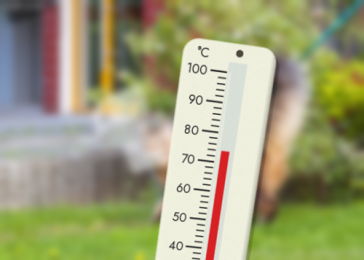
**74** °C
